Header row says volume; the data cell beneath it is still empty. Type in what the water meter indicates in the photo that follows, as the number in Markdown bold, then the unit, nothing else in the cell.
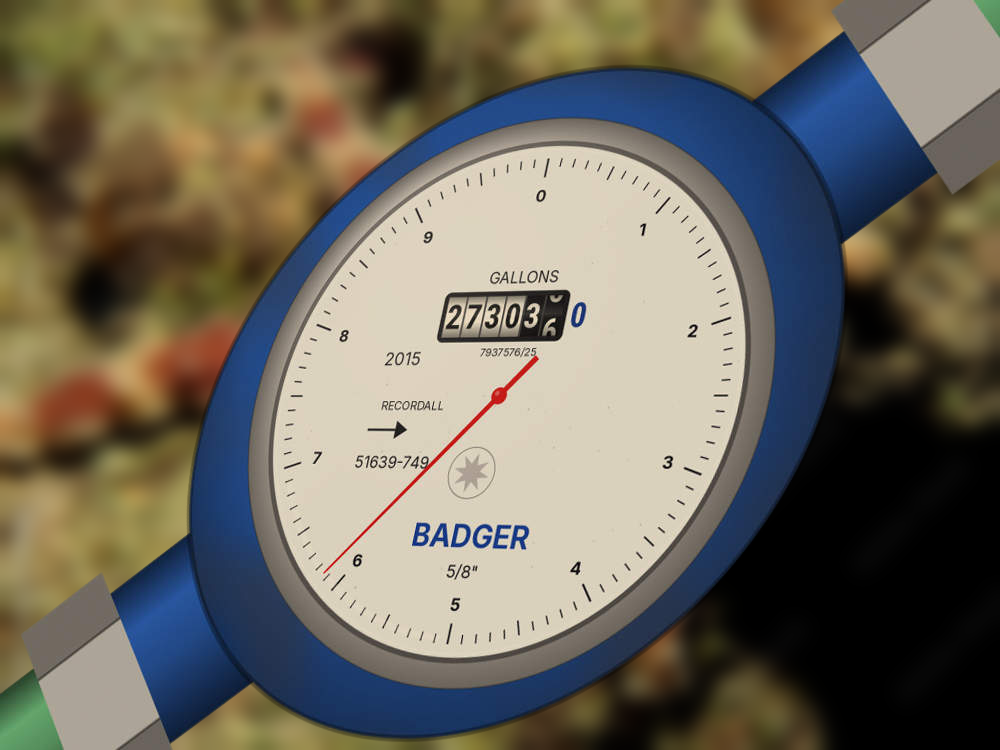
**2730356.1** gal
